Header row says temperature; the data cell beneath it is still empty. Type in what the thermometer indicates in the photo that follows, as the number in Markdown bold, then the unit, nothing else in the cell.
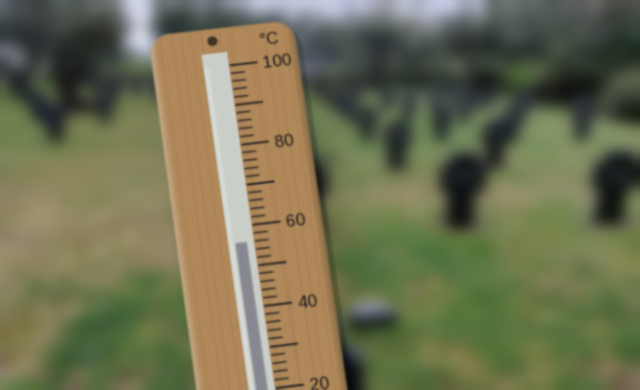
**56** °C
